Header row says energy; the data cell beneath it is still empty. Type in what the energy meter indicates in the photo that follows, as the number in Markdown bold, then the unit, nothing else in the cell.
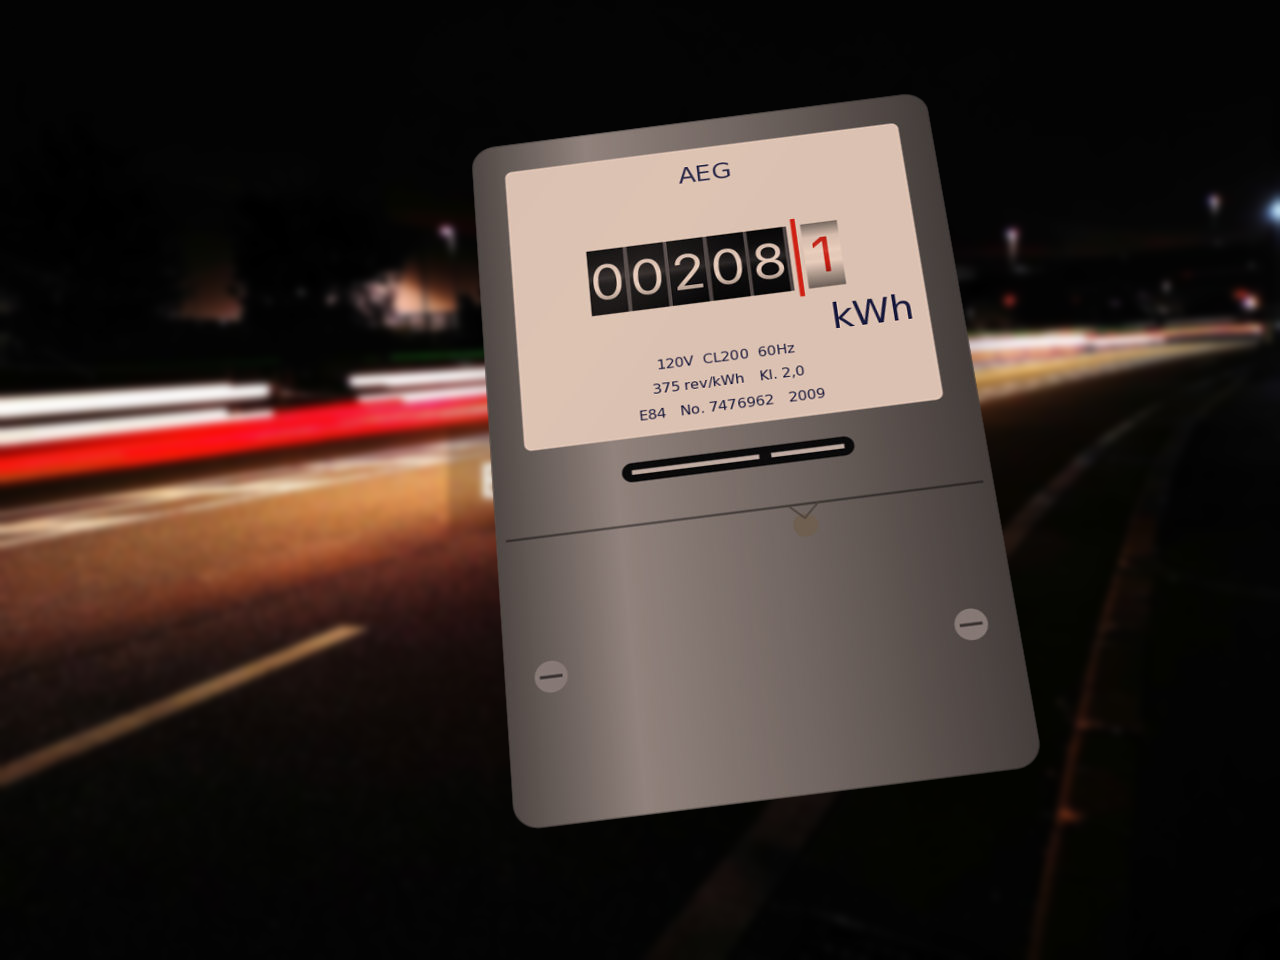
**208.1** kWh
